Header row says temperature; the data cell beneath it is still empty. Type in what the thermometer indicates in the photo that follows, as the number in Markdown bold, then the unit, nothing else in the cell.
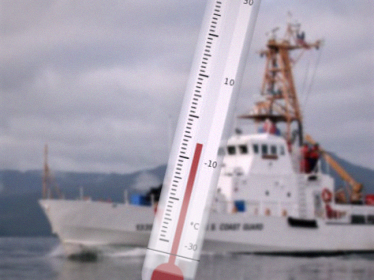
**-6** °C
